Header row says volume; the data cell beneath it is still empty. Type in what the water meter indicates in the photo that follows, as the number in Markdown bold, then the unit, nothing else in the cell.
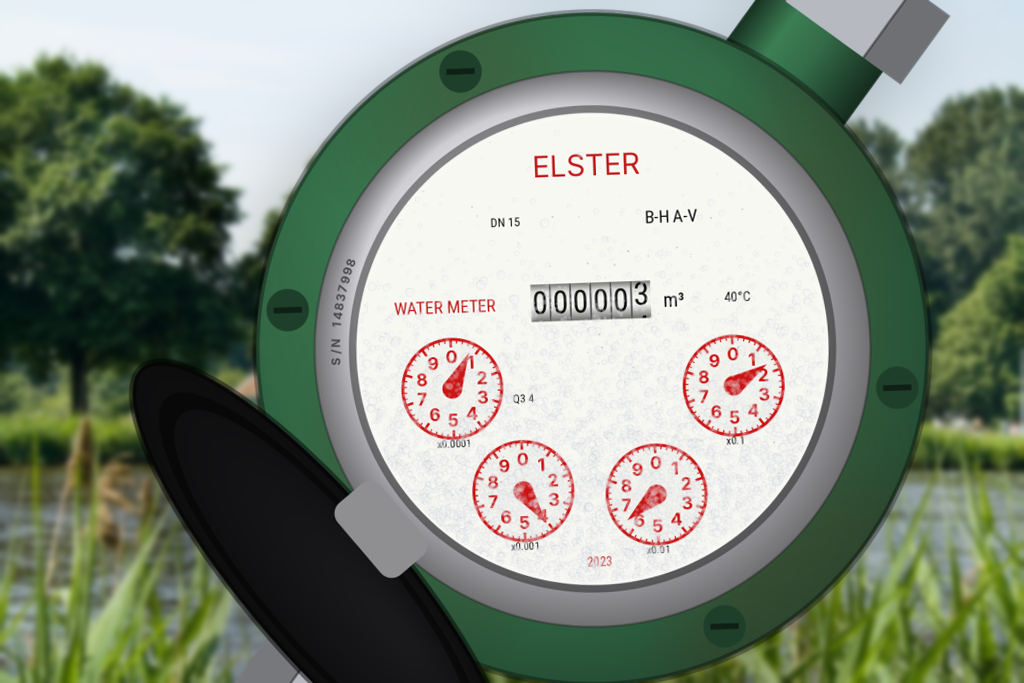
**3.1640** m³
